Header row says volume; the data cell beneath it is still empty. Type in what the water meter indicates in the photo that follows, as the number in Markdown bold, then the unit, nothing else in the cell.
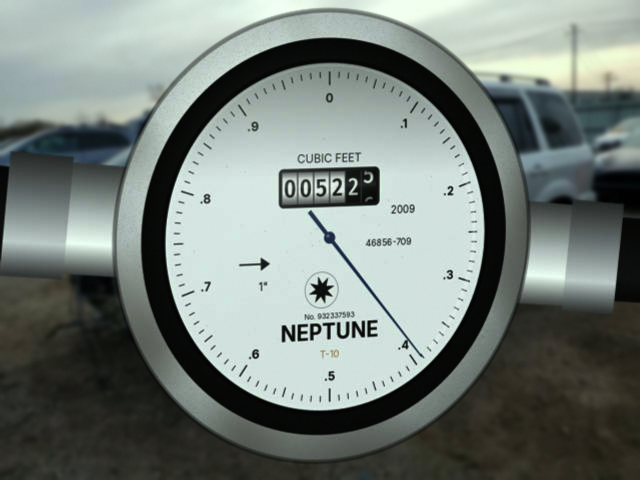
**5225.39** ft³
